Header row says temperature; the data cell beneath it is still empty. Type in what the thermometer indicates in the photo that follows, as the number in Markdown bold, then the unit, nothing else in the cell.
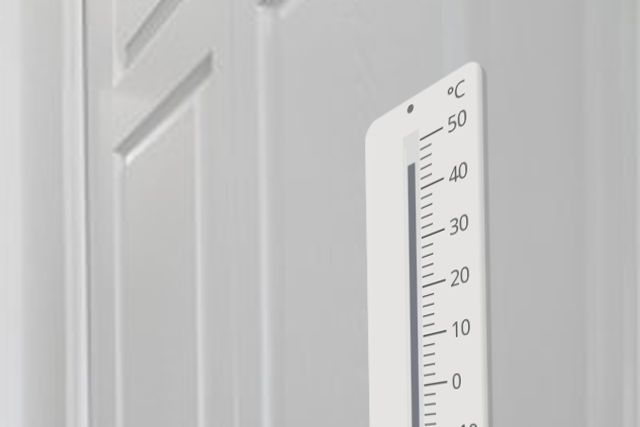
**46** °C
